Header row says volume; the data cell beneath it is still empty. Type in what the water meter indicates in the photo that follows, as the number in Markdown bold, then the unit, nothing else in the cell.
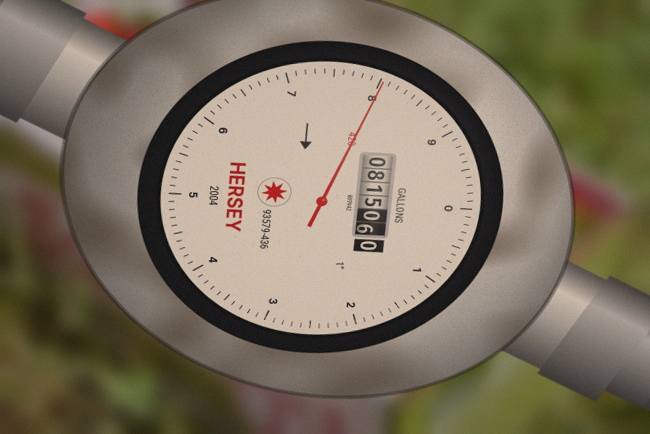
**815058.0** gal
